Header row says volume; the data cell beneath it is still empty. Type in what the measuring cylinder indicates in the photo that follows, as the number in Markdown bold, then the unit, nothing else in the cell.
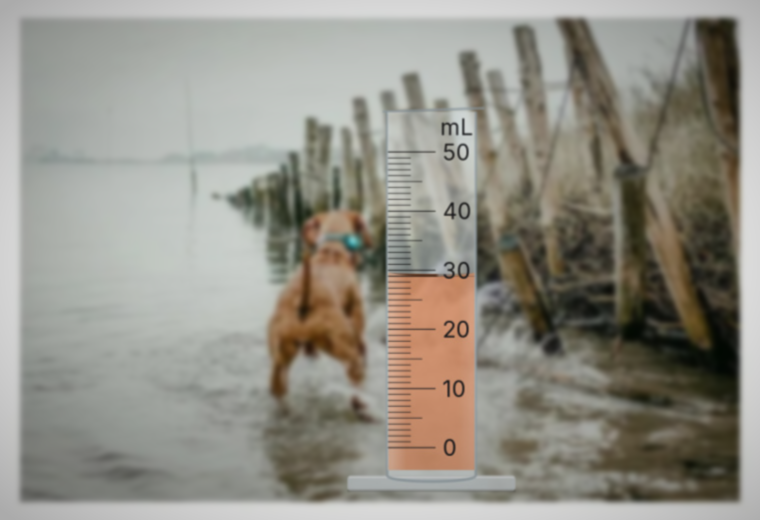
**29** mL
